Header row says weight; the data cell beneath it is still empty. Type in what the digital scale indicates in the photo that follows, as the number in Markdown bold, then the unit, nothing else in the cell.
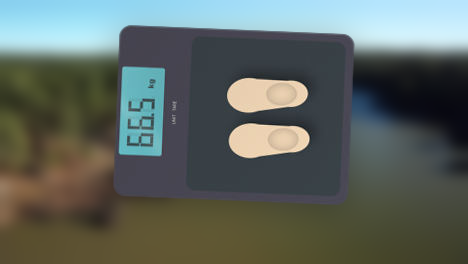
**66.5** kg
